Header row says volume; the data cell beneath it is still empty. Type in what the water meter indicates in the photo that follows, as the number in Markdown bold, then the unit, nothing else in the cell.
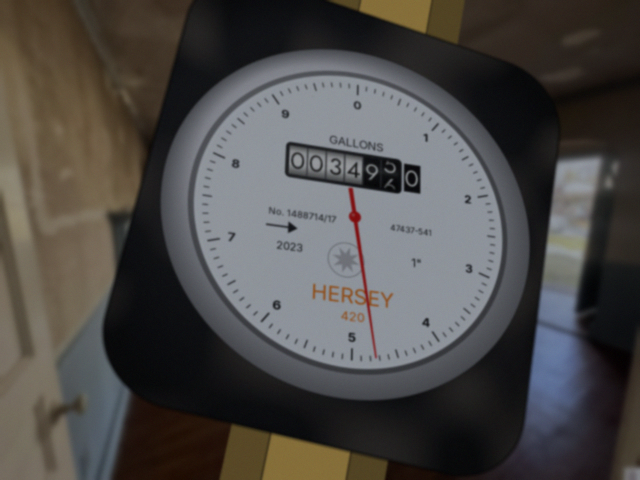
**34954.7** gal
